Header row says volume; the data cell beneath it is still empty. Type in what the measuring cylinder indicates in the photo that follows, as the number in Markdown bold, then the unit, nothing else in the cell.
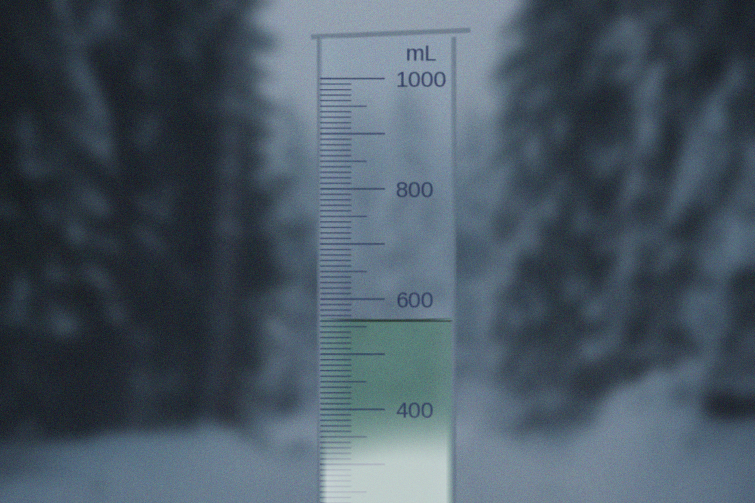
**560** mL
